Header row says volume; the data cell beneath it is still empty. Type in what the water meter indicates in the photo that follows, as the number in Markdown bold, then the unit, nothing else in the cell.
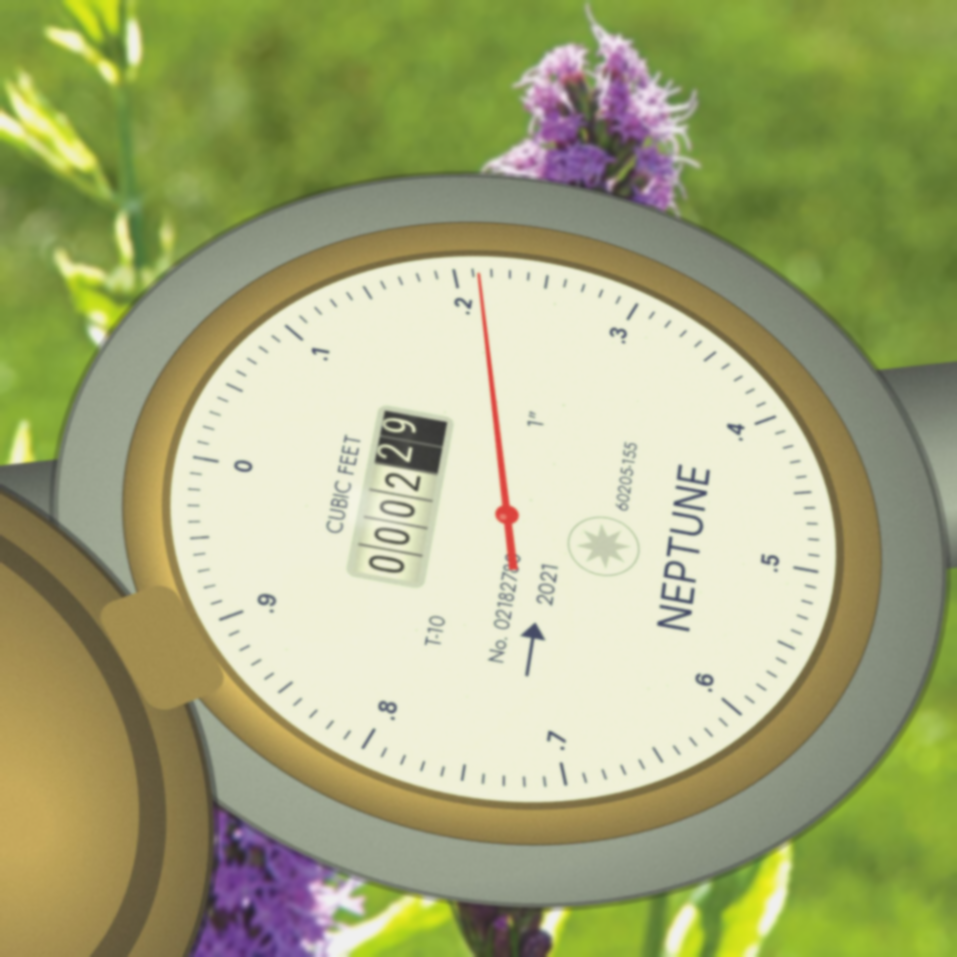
**229.21** ft³
